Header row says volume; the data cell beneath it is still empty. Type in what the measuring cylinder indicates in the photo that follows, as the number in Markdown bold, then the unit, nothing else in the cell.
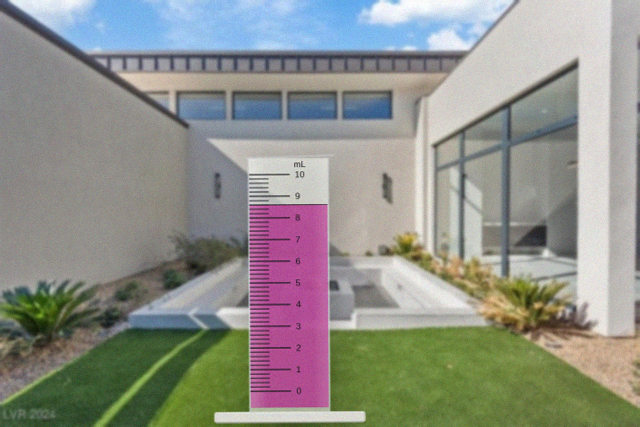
**8.6** mL
